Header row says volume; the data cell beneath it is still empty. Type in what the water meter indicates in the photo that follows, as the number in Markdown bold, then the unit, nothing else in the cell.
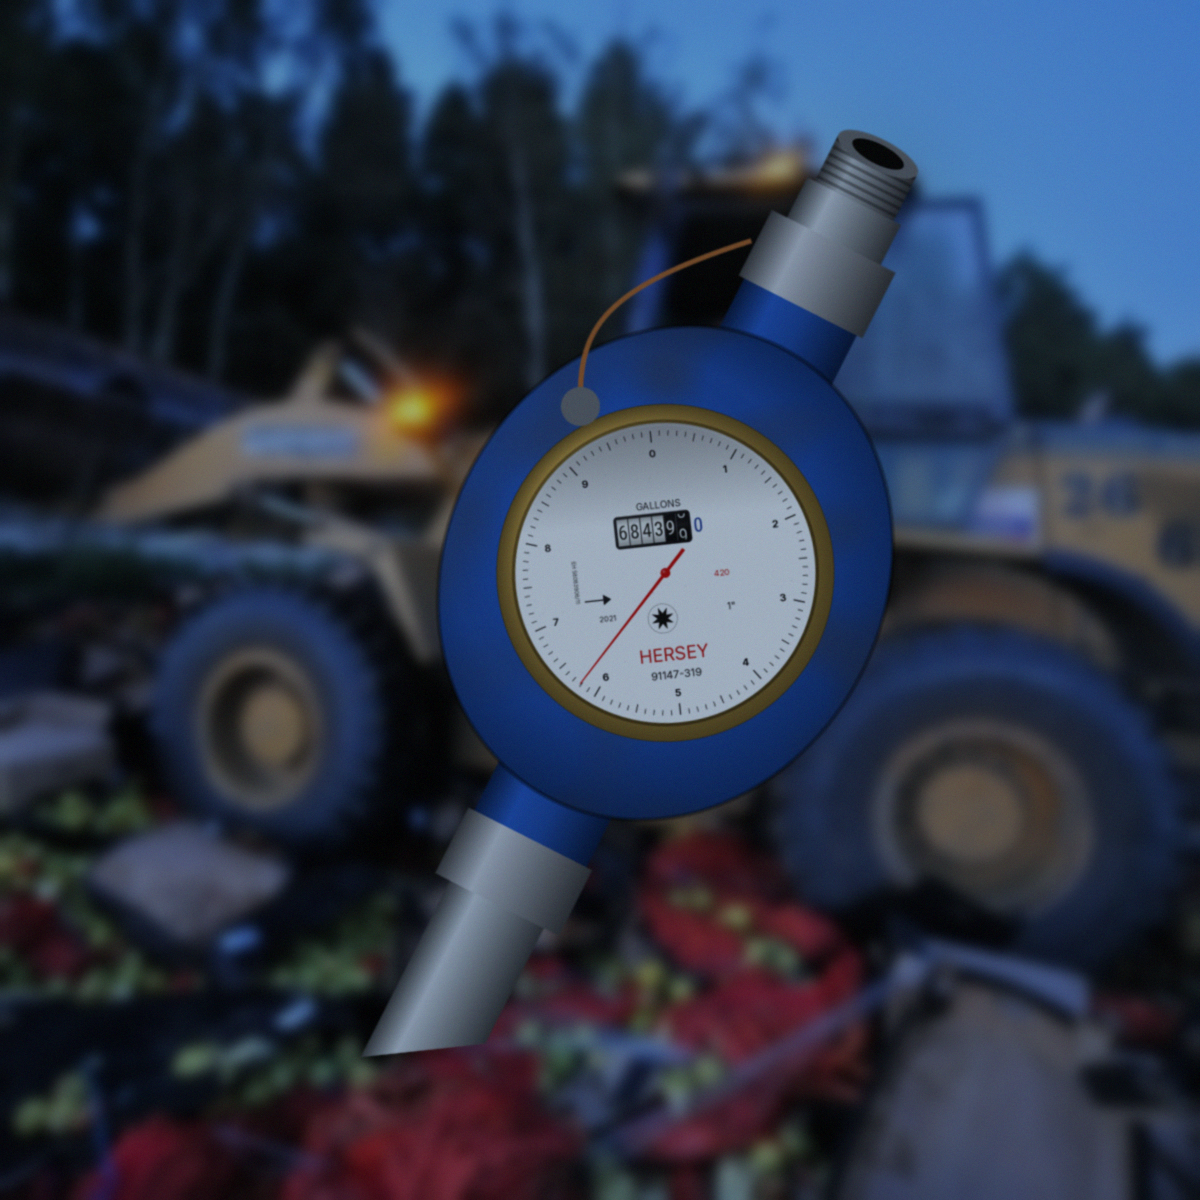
**6843986.2** gal
